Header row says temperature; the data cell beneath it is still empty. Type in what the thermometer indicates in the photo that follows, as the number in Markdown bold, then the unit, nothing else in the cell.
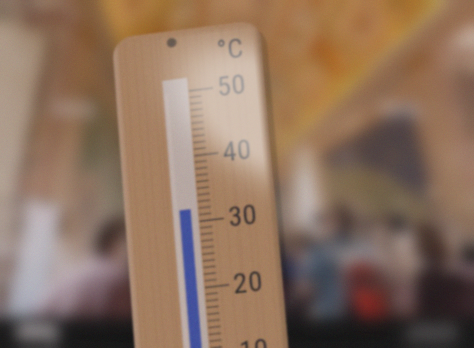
**32** °C
